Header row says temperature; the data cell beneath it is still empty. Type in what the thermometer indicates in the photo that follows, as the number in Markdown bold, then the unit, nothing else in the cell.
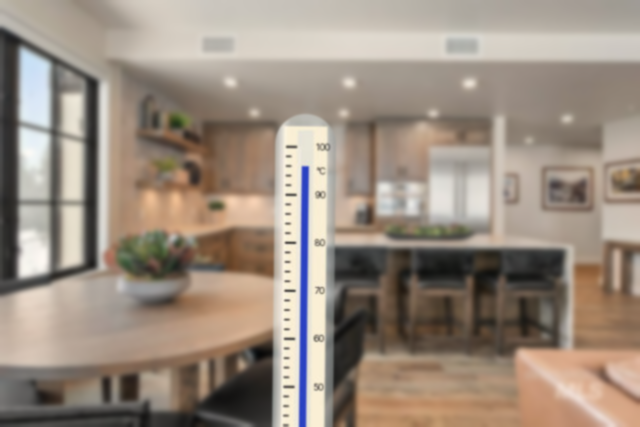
**96** °C
